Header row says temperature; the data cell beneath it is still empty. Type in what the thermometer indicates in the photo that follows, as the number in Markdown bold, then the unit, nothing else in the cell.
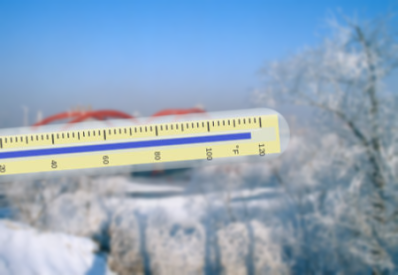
**116** °F
